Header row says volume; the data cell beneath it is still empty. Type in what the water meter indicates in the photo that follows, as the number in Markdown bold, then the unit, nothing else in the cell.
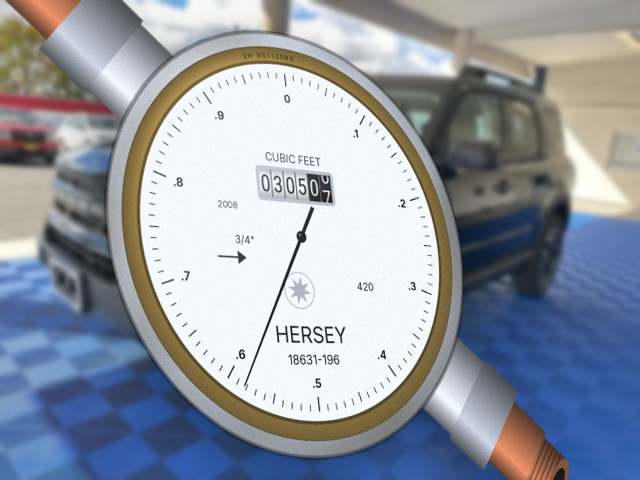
**30506.58** ft³
